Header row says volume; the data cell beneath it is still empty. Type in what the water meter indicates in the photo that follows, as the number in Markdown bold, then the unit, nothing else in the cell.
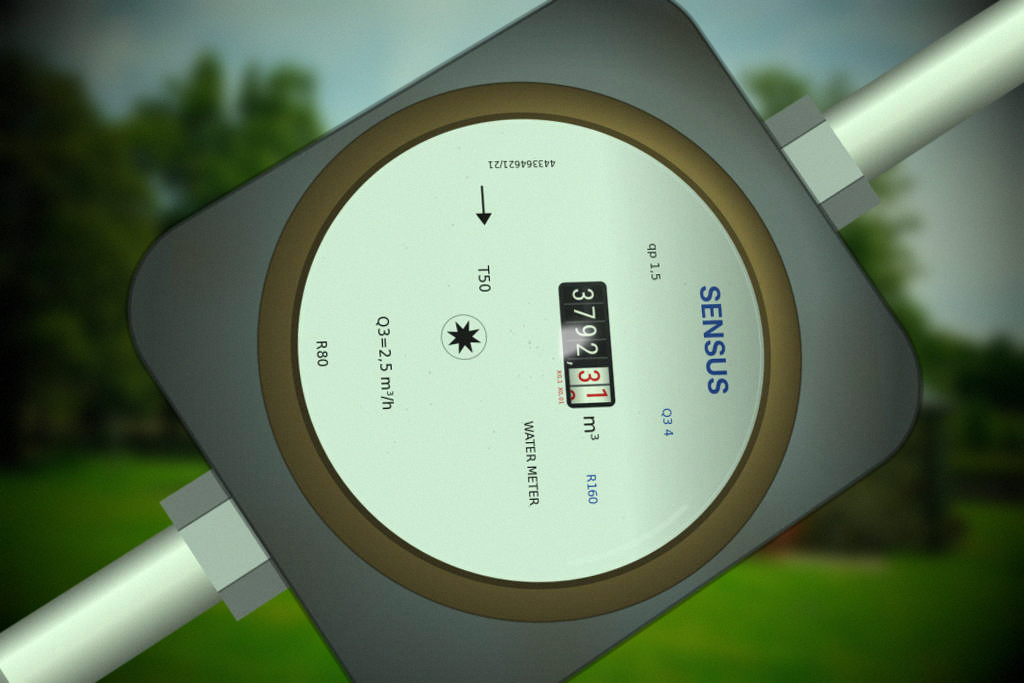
**3792.31** m³
